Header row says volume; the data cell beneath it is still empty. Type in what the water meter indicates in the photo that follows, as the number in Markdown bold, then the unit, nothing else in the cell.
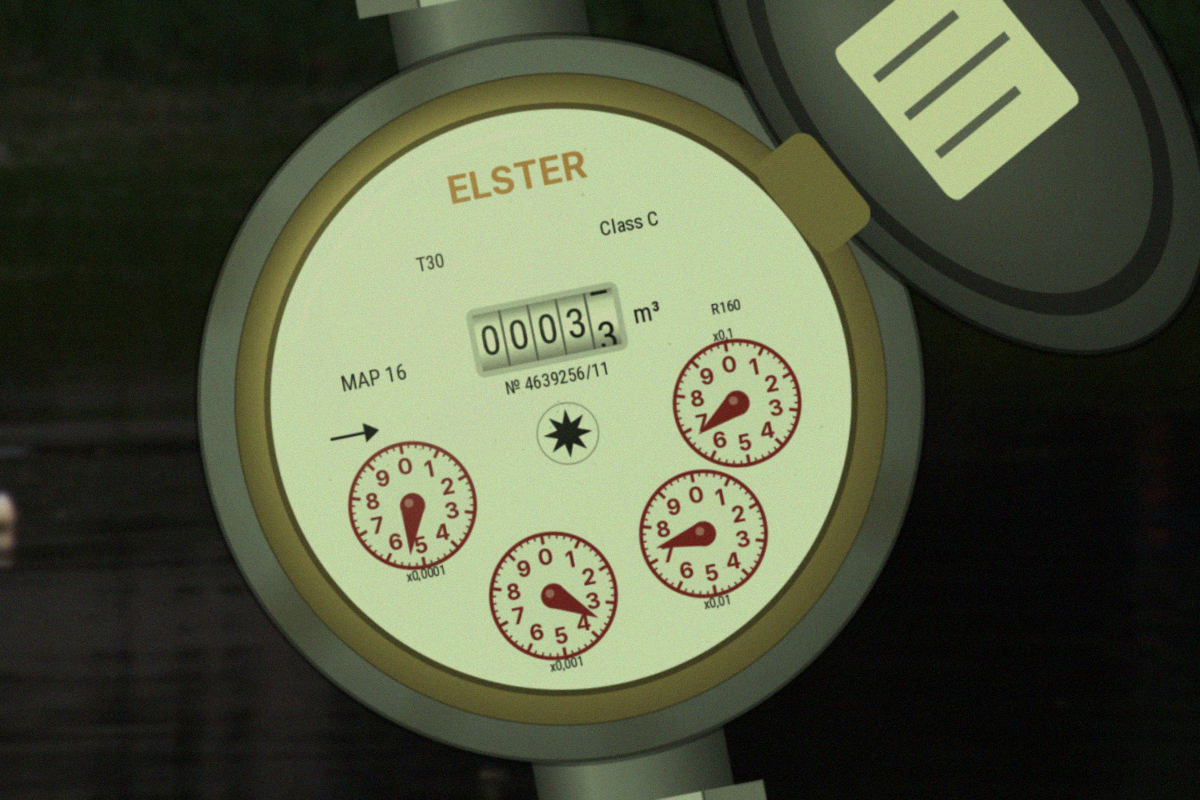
**32.6735** m³
